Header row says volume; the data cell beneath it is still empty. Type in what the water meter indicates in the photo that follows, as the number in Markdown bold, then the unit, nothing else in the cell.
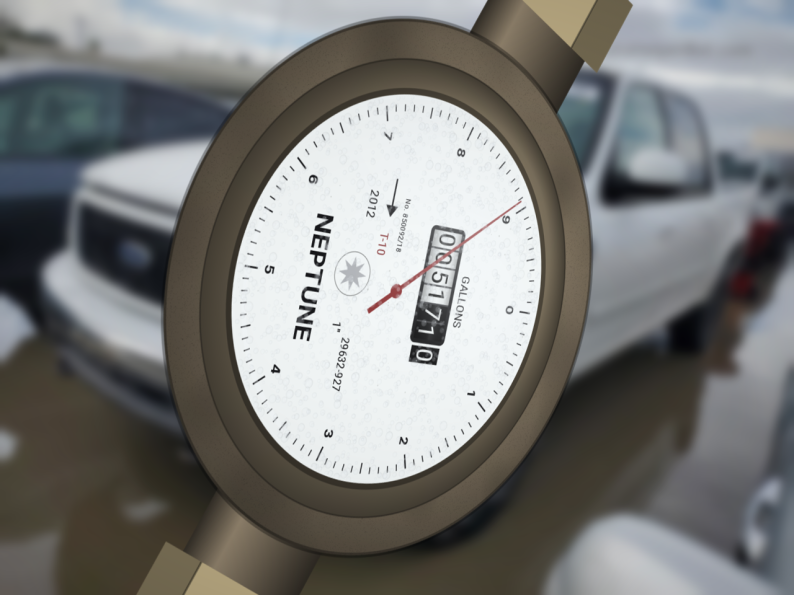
**51708.9** gal
